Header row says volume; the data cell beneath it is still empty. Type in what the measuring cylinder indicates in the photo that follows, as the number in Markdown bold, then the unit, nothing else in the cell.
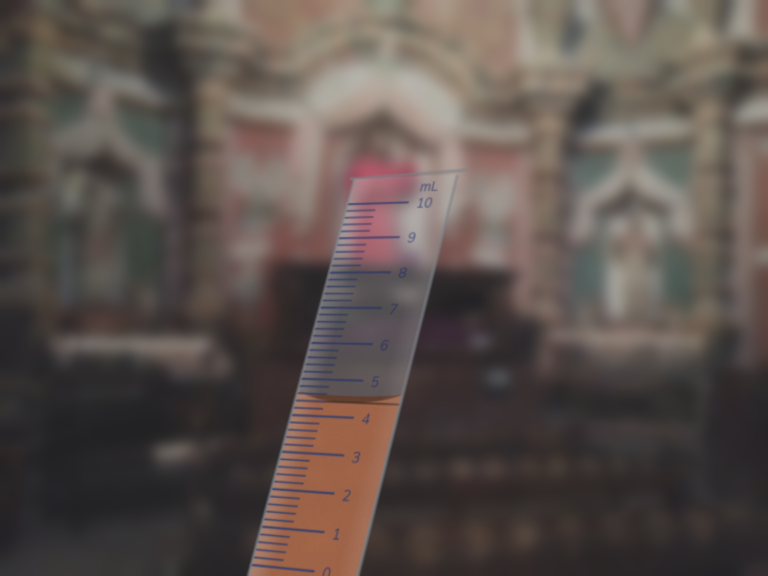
**4.4** mL
